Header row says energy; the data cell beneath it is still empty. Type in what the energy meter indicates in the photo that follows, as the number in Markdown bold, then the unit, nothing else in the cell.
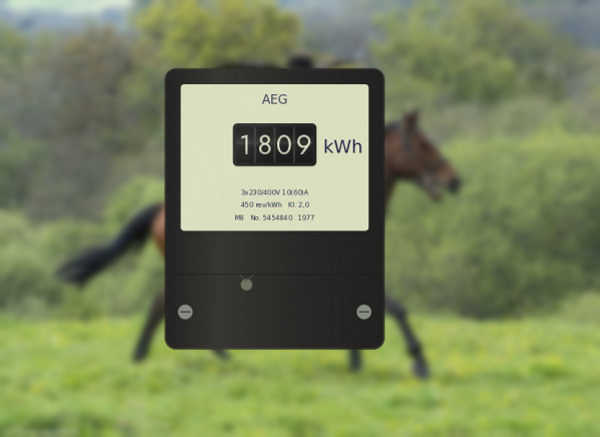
**1809** kWh
